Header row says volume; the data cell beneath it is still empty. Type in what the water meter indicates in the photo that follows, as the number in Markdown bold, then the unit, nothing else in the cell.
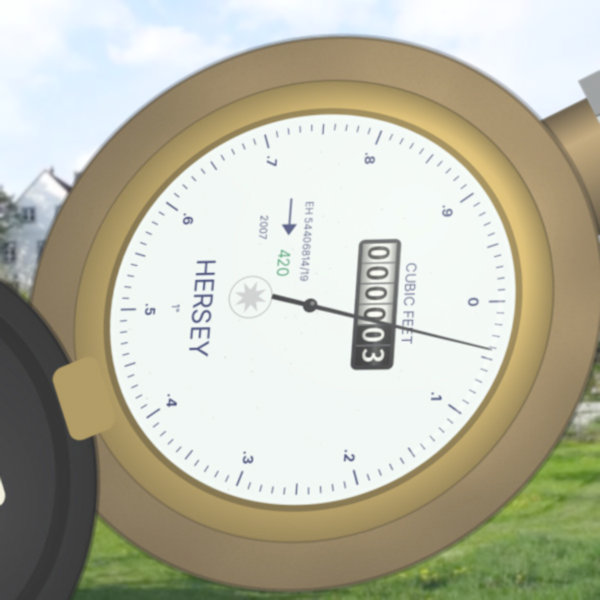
**3.04** ft³
